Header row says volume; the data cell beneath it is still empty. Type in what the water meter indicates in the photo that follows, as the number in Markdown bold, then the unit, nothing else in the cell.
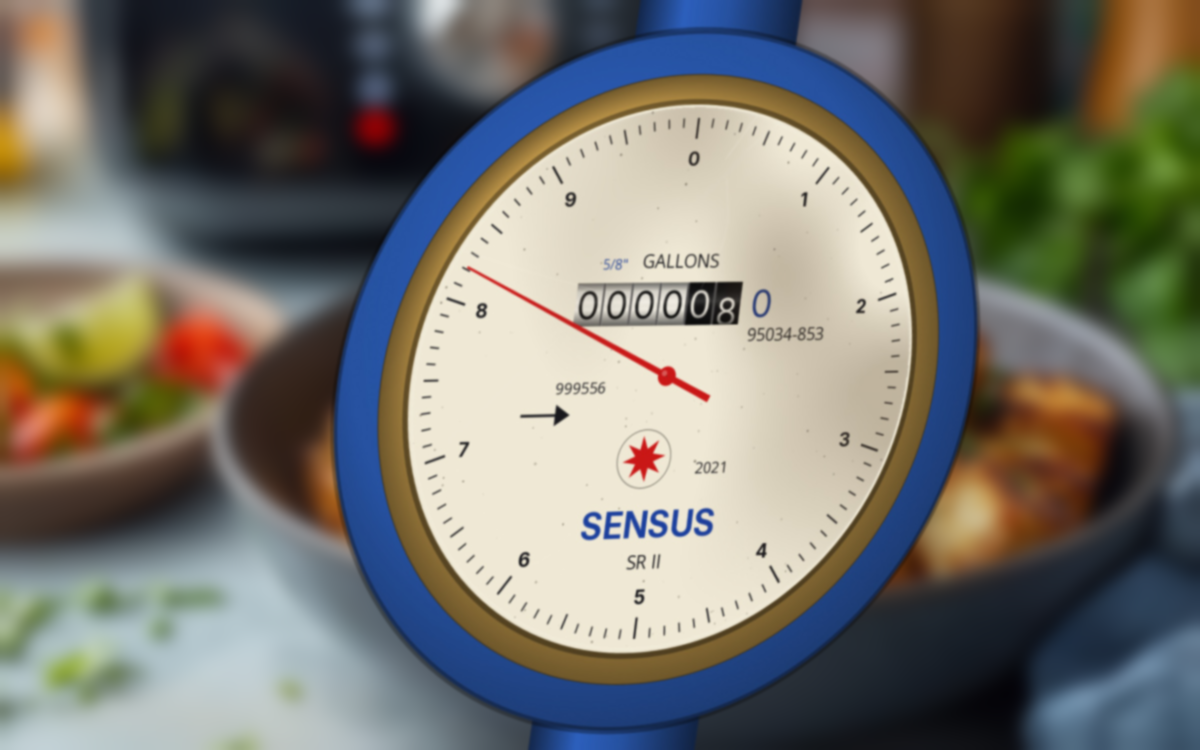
**78.2** gal
